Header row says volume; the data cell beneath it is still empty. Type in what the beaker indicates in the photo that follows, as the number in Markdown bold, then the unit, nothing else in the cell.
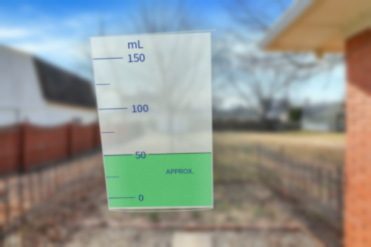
**50** mL
